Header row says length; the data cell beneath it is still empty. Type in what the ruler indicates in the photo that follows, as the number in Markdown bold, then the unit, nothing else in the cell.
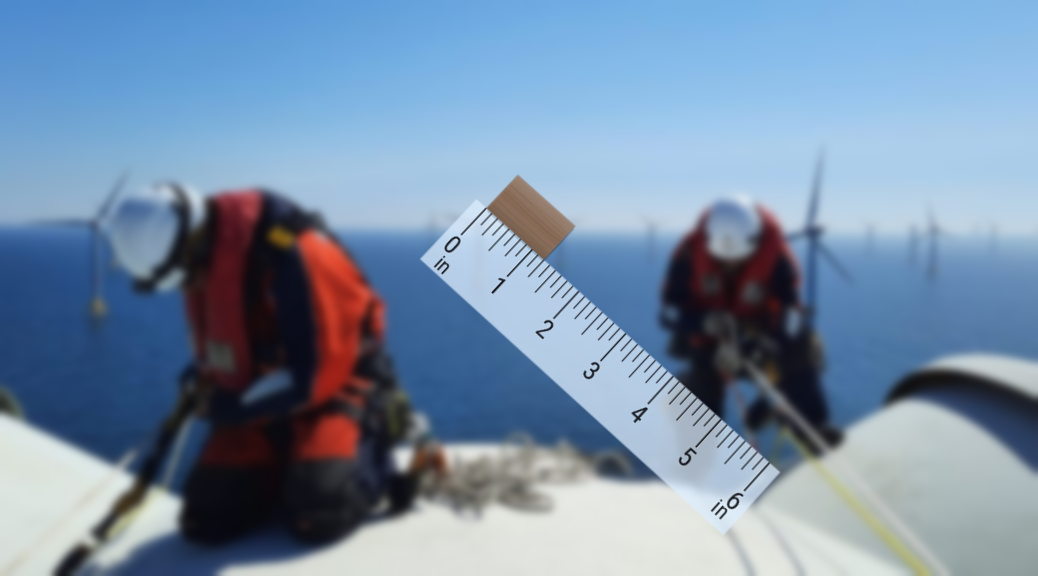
**1.25** in
